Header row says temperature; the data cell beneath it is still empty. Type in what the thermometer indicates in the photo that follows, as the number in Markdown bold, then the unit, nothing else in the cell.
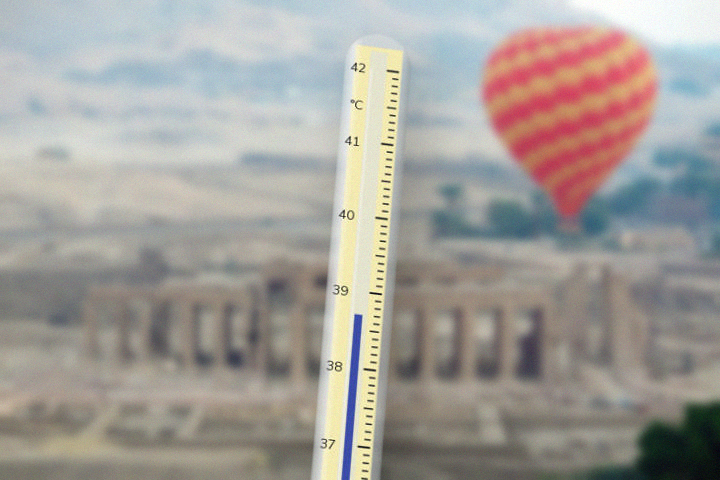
**38.7** °C
